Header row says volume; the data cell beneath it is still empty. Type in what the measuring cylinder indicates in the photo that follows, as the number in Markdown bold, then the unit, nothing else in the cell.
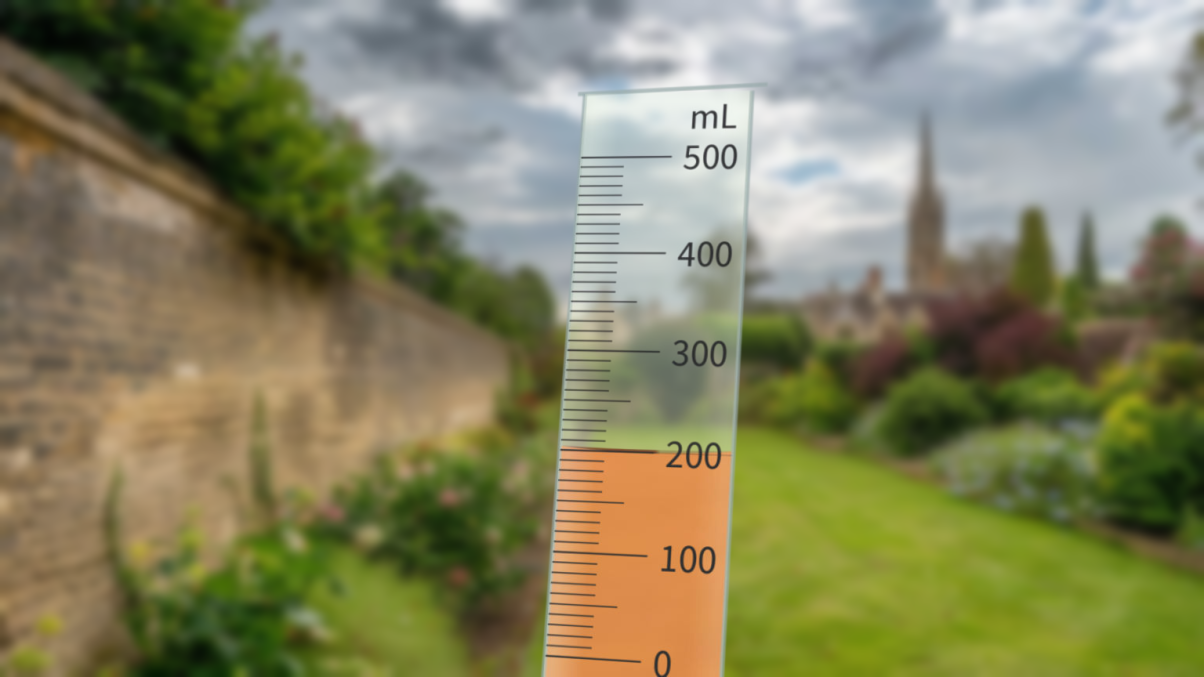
**200** mL
